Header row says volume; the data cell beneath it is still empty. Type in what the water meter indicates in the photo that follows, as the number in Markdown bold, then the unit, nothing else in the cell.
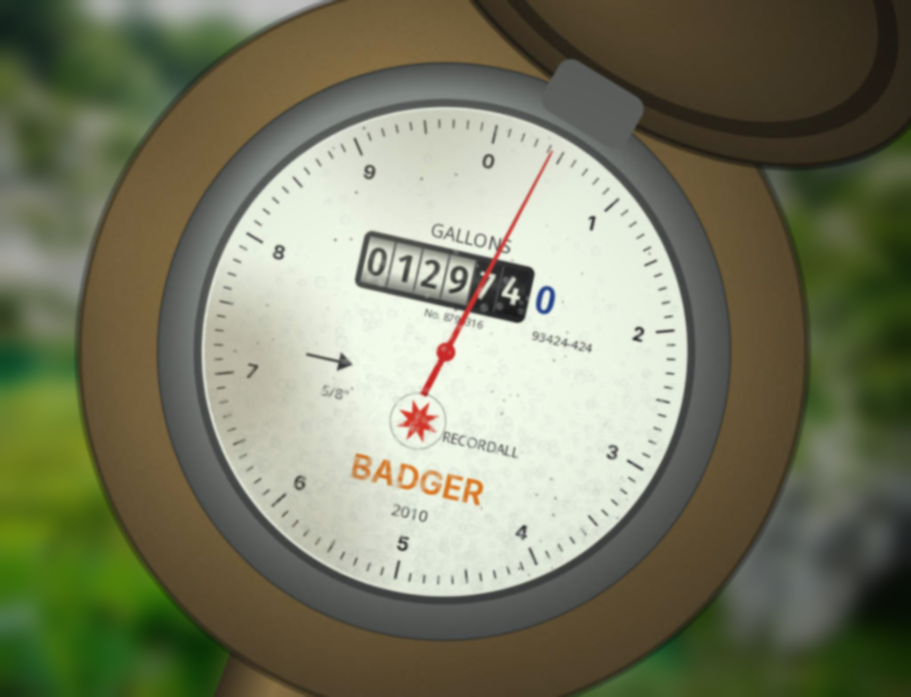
**129740.4** gal
